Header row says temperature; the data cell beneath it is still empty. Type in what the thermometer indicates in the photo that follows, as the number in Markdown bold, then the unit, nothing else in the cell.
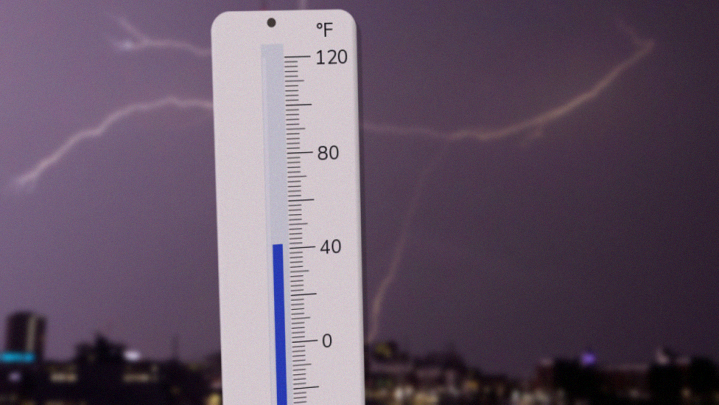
**42** °F
